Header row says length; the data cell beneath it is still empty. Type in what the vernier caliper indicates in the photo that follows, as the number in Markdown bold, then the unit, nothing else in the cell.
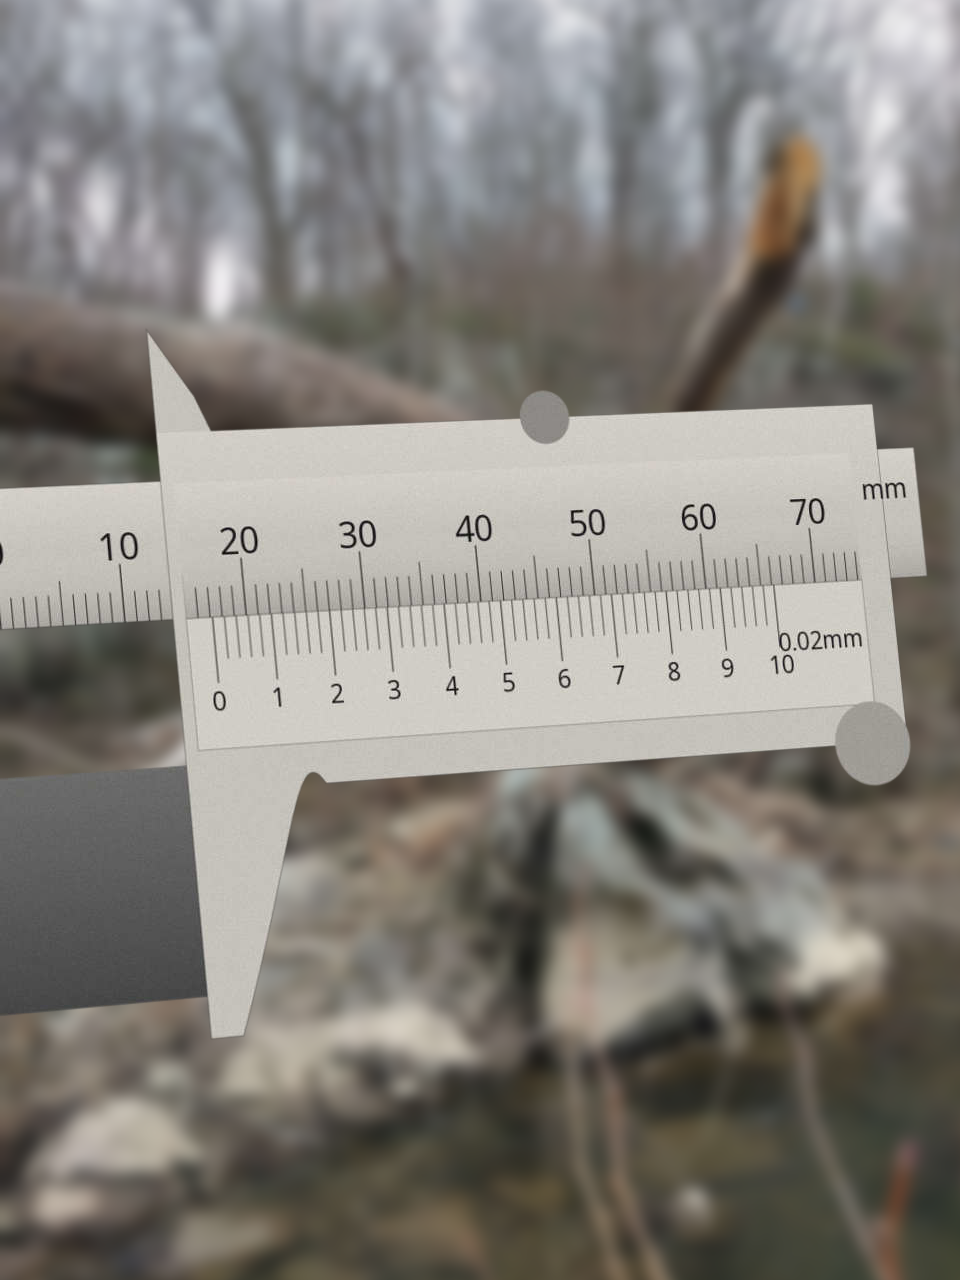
**17.2** mm
